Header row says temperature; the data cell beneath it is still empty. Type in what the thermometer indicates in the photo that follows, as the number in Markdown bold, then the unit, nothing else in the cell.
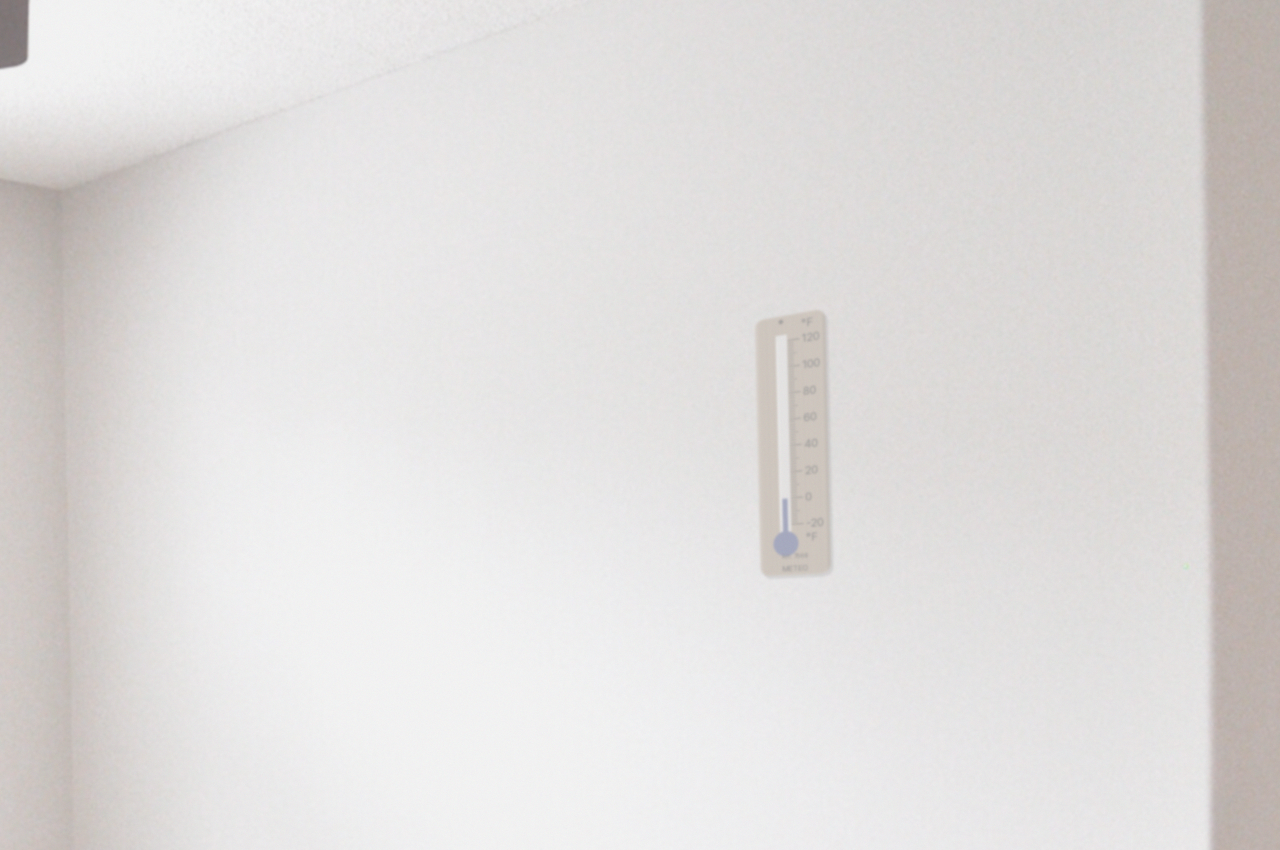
**0** °F
